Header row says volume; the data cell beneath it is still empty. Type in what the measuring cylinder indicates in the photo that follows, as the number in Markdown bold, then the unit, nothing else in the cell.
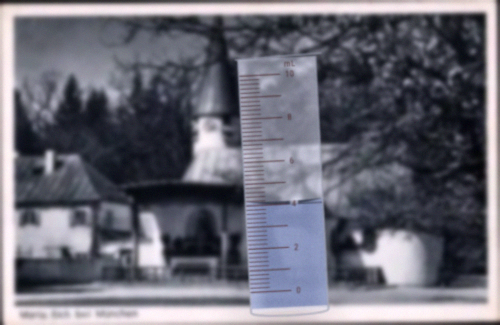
**4** mL
